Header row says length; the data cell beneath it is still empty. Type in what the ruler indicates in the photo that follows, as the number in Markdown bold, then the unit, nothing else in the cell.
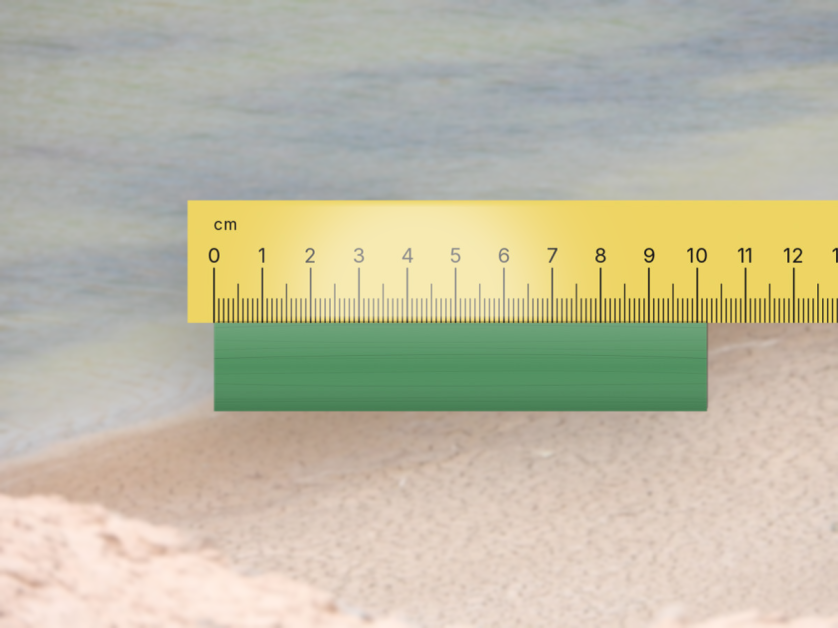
**10.2** cm
